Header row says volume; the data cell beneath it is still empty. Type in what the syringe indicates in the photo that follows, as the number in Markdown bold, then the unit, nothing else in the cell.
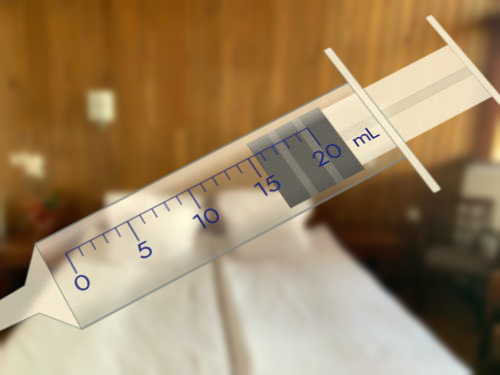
**15.5** mL
